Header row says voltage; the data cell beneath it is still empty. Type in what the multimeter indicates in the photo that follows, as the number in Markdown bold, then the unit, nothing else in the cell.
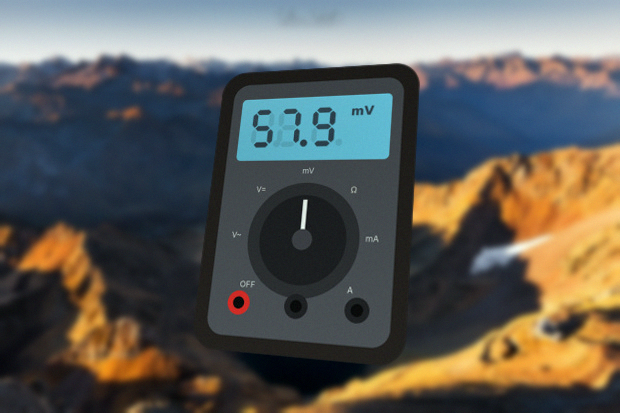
**57.9** mV
